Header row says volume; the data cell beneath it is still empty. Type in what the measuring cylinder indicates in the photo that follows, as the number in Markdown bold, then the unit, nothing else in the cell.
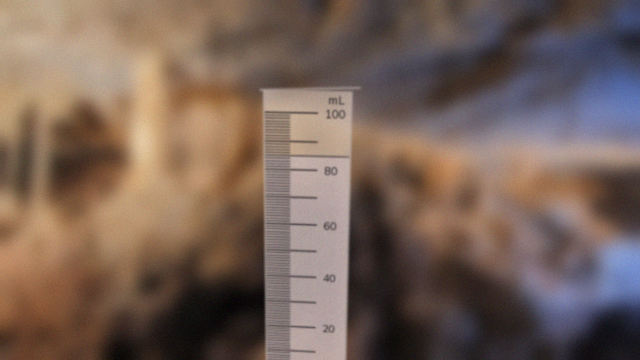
**85** mL
